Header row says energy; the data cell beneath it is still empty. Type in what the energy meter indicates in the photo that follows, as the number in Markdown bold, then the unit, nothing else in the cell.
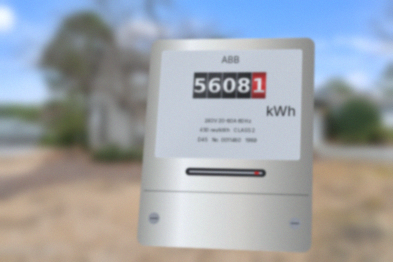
**5608.1** kWh
